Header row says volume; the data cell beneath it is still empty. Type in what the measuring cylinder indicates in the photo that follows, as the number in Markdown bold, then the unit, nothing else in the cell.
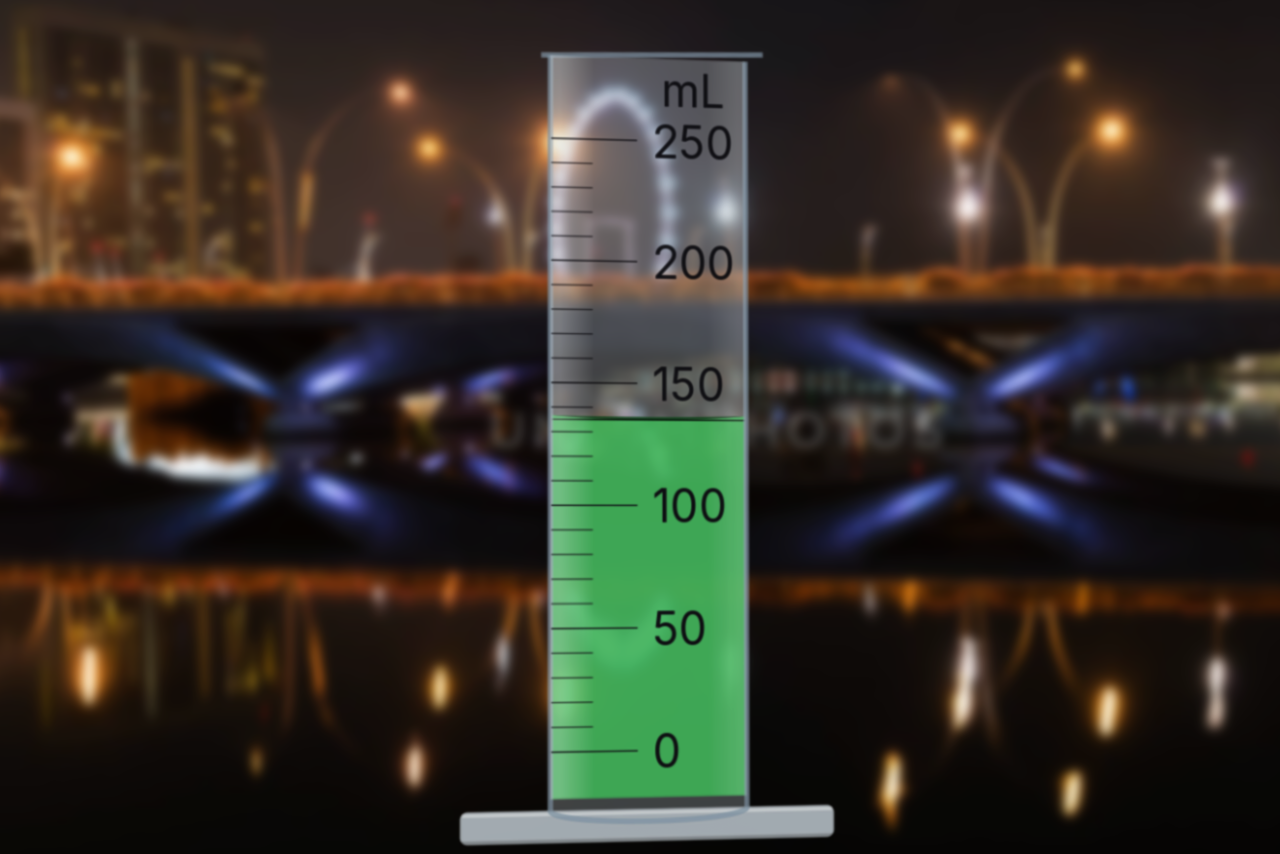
**135** mL
